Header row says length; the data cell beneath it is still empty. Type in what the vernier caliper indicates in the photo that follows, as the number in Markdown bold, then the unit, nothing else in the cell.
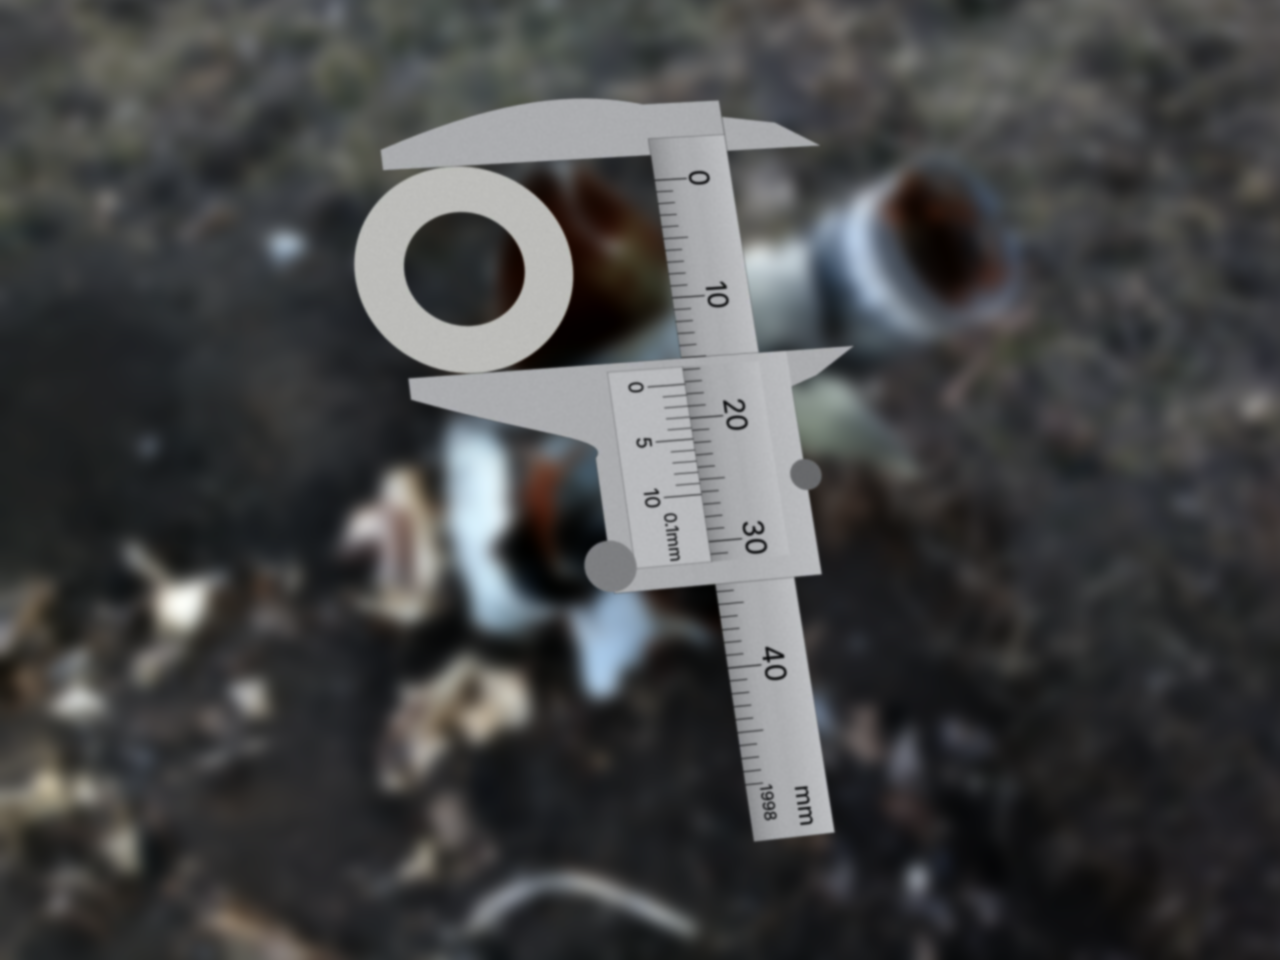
**17.2** mm
